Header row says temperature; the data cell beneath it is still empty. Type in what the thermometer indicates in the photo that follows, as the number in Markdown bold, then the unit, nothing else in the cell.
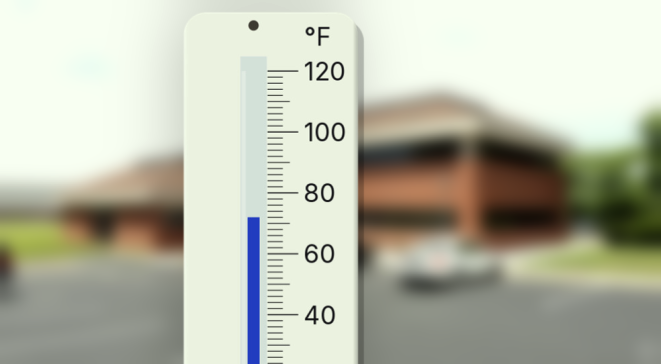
**72** °F
